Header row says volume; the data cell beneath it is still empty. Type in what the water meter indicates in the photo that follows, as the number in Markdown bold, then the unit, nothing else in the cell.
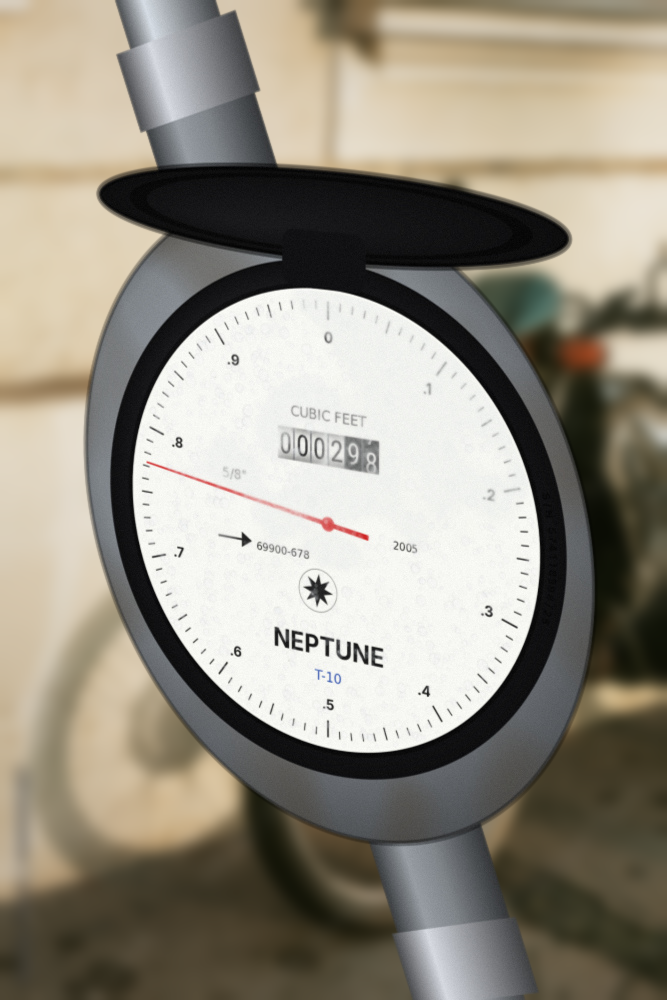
**297.77** ft³
